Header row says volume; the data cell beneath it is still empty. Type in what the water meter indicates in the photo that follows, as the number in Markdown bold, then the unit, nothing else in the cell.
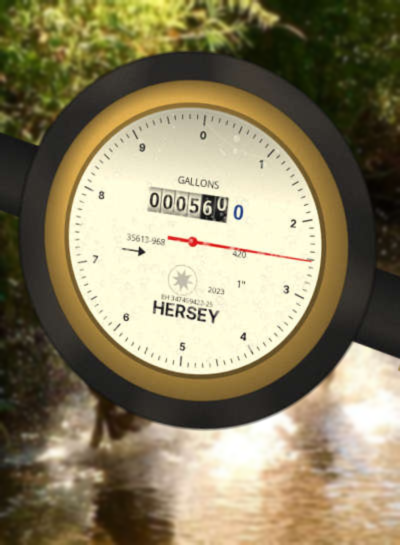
**5602.5** gal
